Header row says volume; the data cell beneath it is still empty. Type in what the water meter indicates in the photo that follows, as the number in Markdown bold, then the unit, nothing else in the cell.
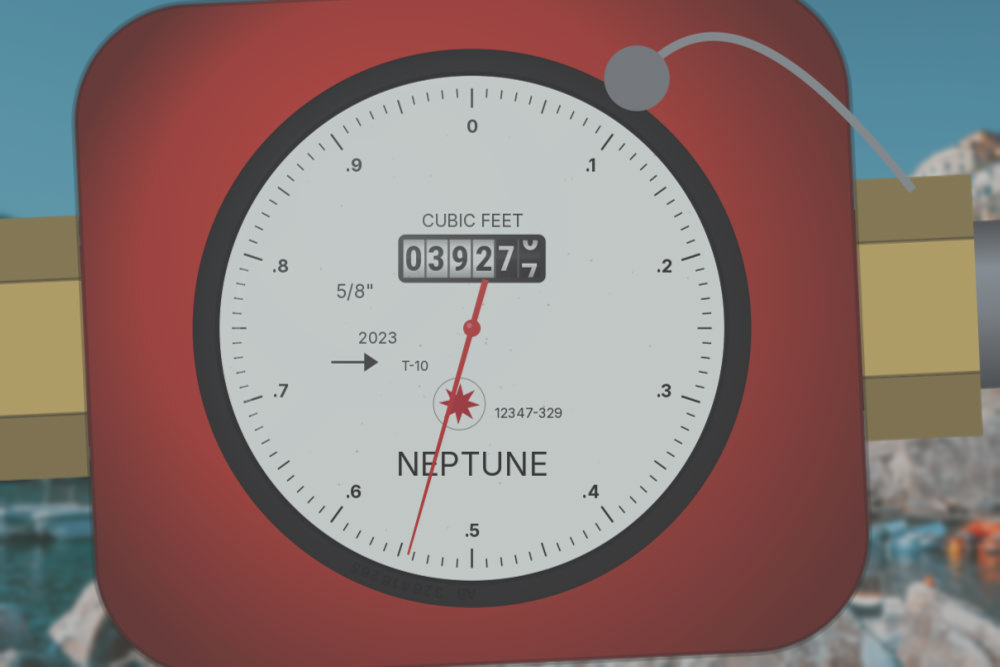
**39276.54** ft³
